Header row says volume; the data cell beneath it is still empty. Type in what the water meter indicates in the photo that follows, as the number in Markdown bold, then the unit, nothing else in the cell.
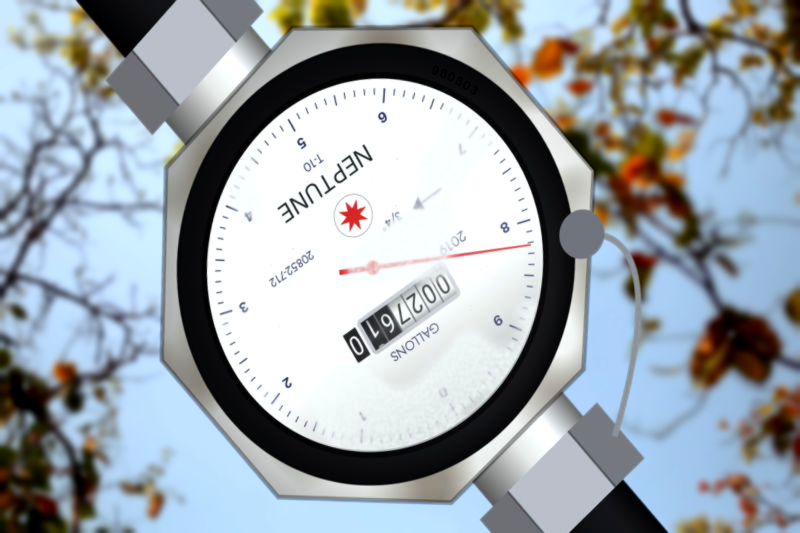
**27608.2** gal
